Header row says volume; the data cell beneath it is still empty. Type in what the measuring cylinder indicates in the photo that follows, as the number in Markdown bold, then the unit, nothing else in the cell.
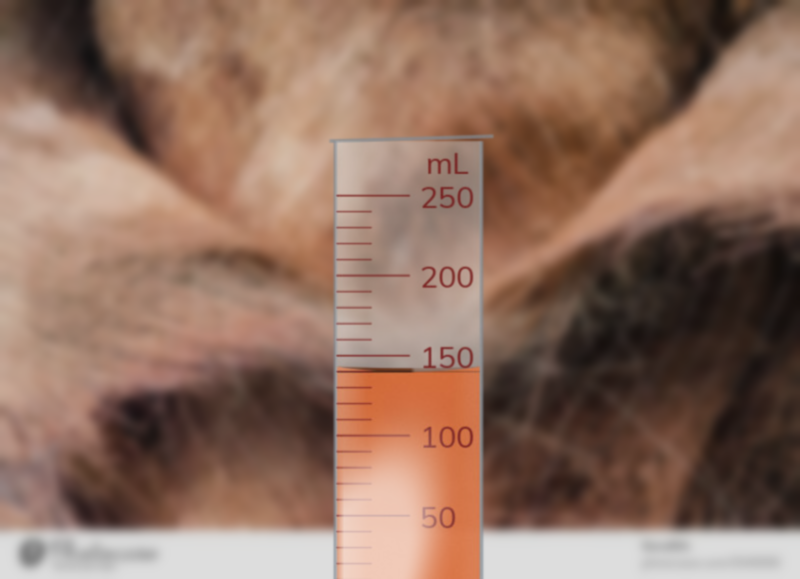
**140** mL
